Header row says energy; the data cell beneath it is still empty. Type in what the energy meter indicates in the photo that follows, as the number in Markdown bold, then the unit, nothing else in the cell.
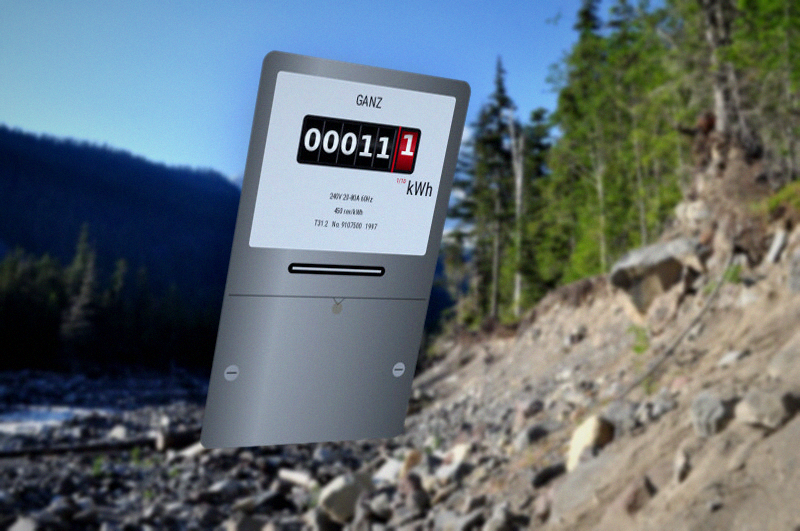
**11.1** kWh
